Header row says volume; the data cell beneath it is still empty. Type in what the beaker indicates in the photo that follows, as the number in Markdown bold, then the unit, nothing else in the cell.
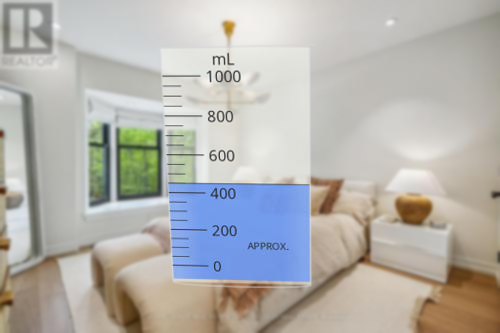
**450** mL
